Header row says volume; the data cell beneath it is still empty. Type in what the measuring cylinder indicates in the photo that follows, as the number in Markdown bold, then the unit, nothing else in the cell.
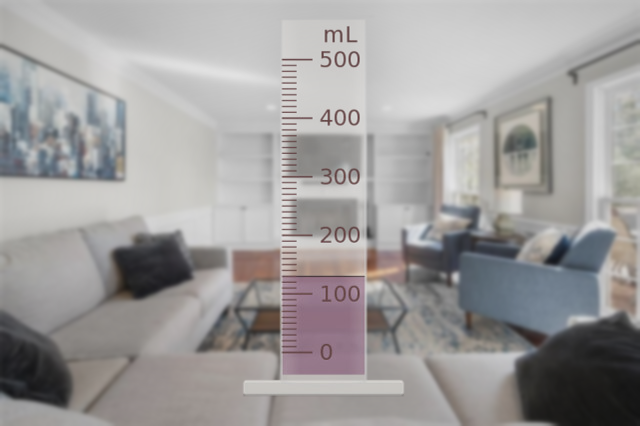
**130** mL
